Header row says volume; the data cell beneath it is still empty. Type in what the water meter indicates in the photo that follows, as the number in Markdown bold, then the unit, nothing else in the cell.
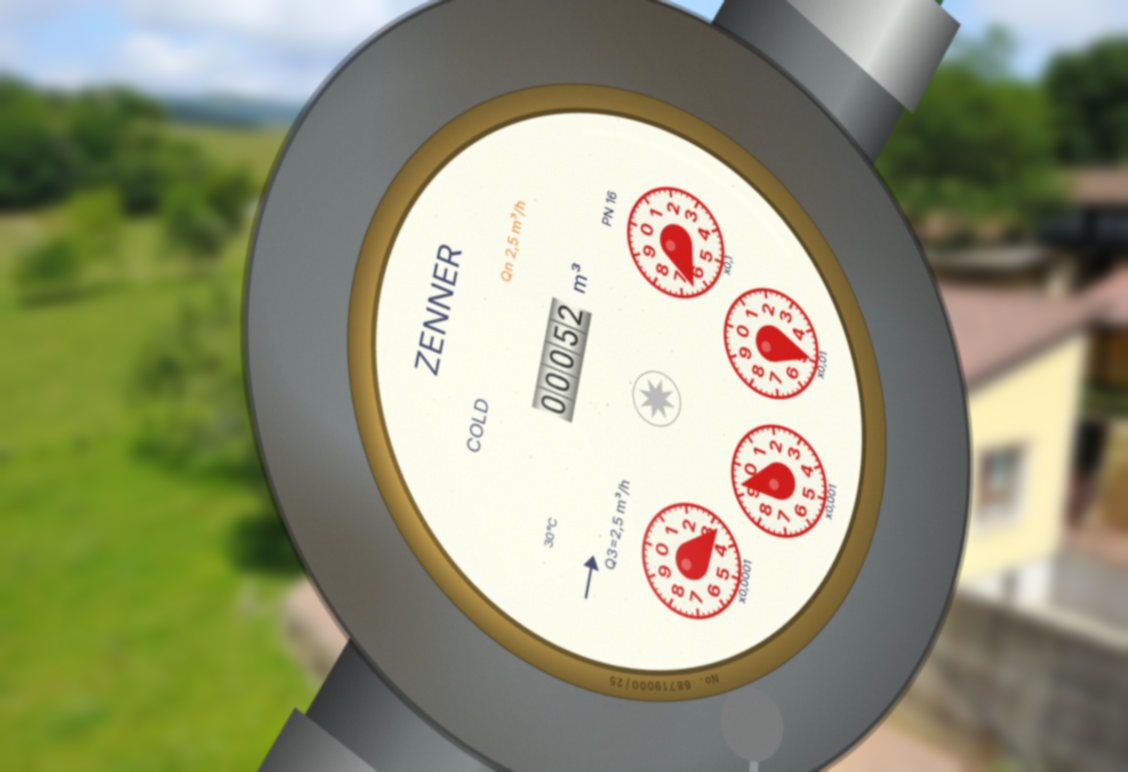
**52.6493** m³
